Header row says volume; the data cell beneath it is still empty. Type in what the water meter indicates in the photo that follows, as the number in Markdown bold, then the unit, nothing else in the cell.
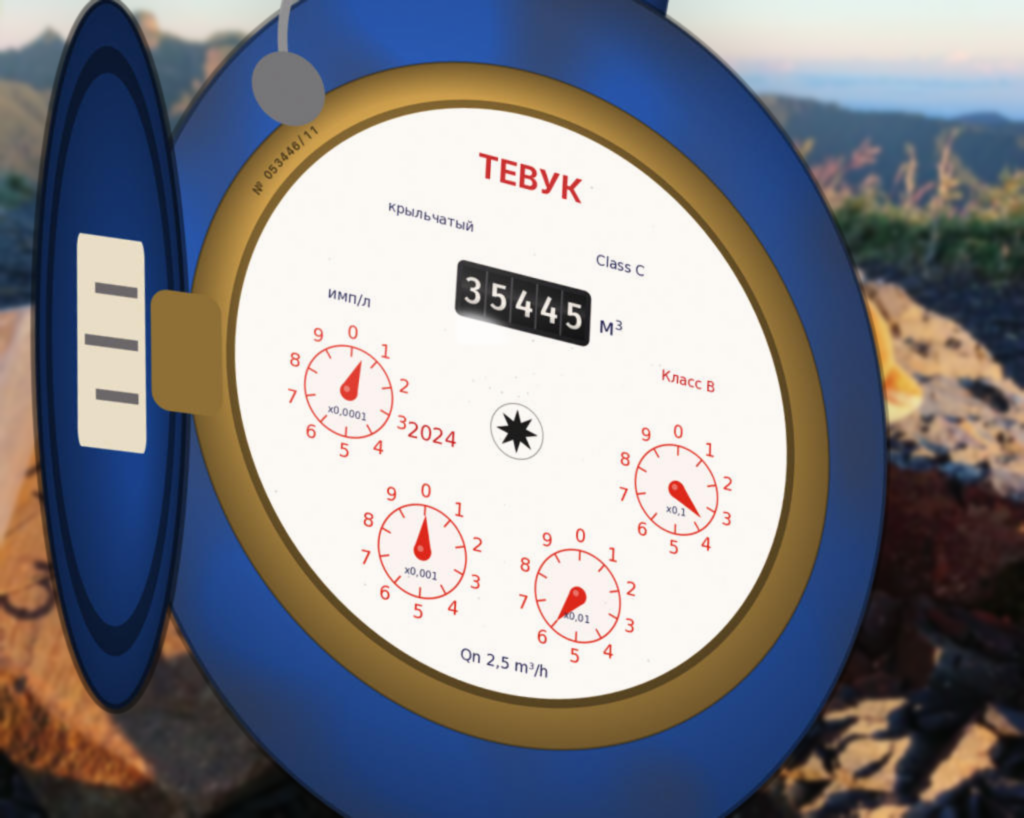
**35445.3600** m³
